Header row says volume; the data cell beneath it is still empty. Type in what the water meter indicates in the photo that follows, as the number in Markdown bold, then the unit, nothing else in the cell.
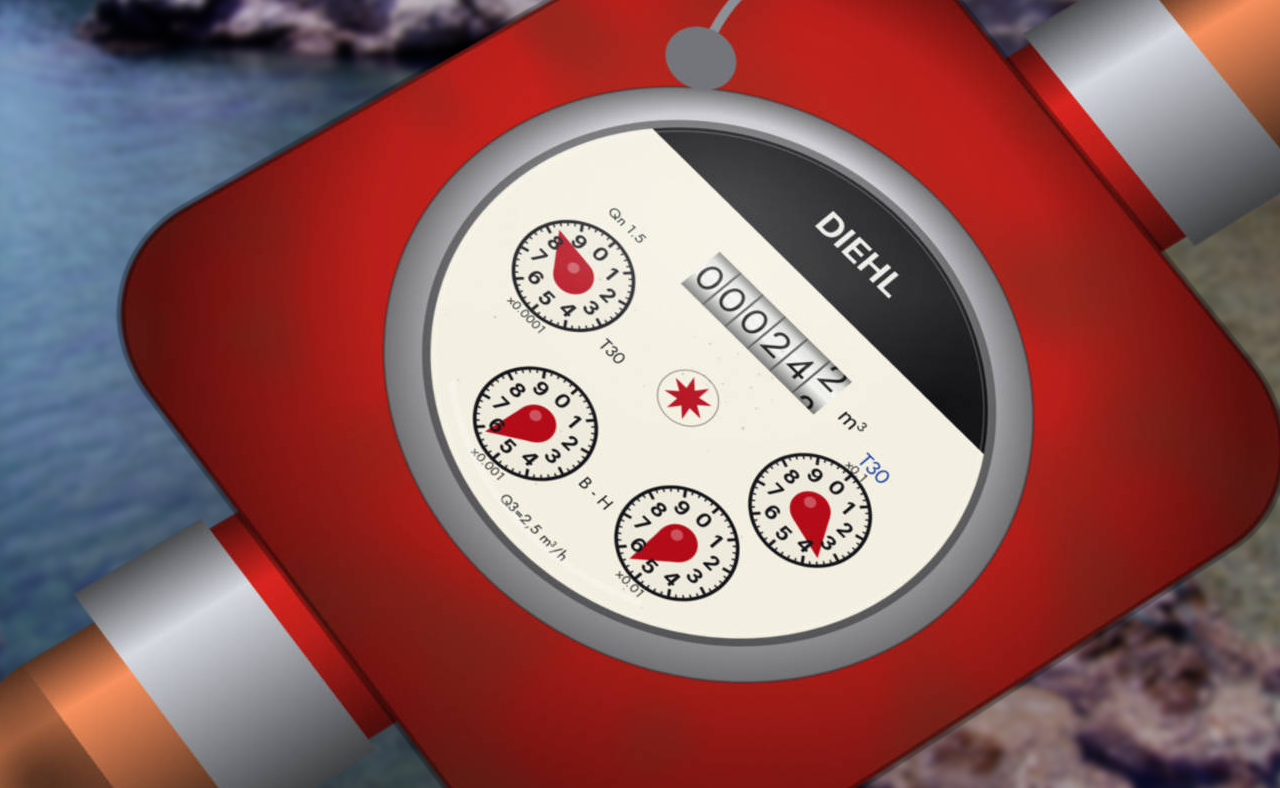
**242.3558** m³
